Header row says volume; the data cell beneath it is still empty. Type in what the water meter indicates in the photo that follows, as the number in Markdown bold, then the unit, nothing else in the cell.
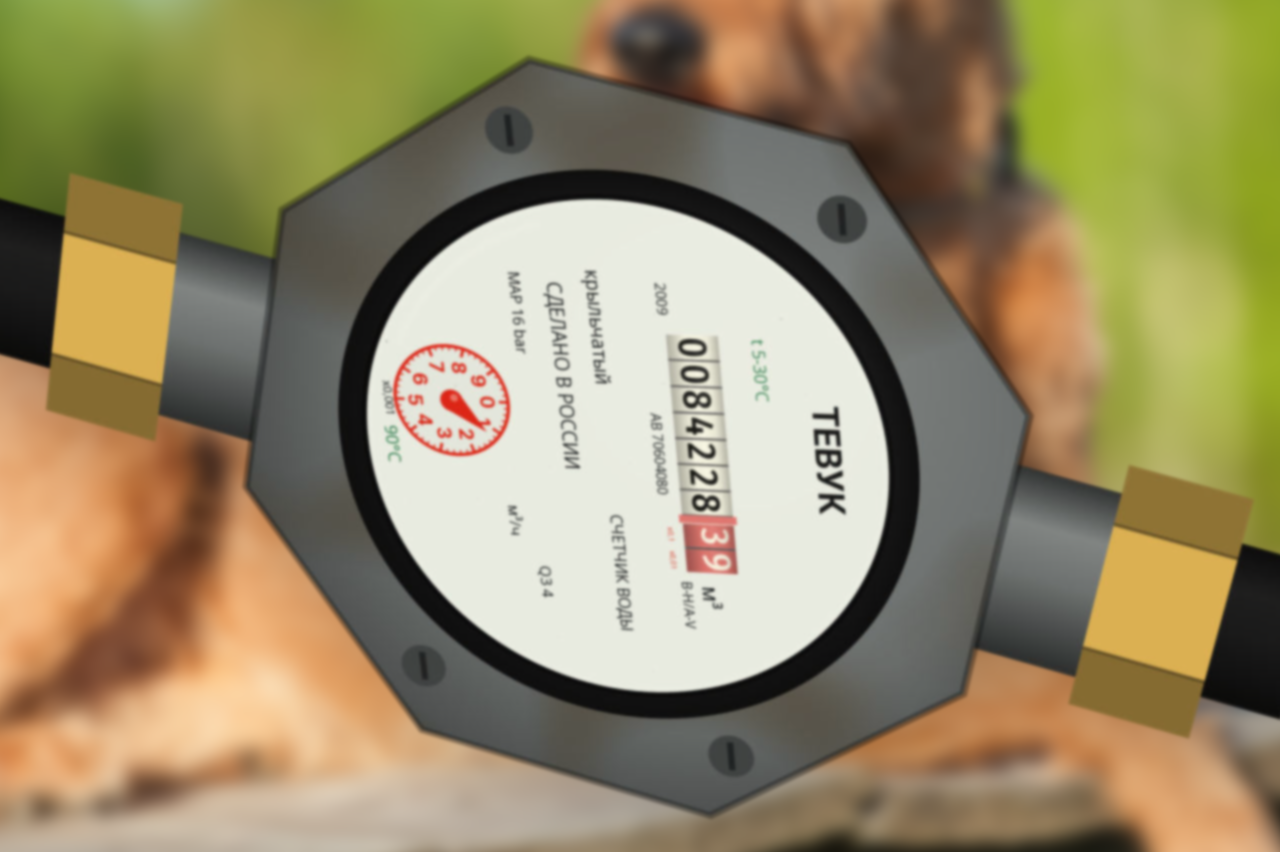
**84228.391** m³
